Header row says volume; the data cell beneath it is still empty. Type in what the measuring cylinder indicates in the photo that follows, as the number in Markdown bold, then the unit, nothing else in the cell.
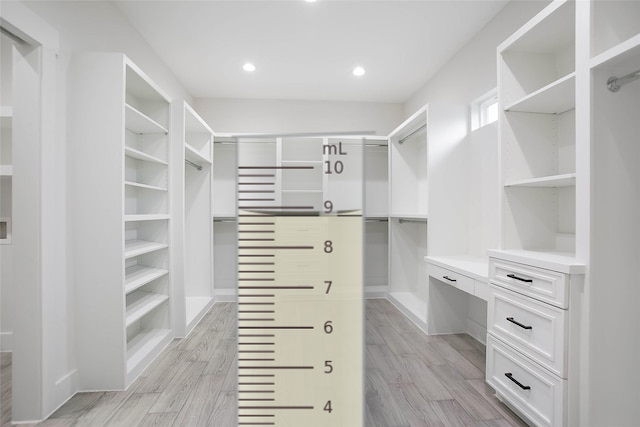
**8.8** mL
